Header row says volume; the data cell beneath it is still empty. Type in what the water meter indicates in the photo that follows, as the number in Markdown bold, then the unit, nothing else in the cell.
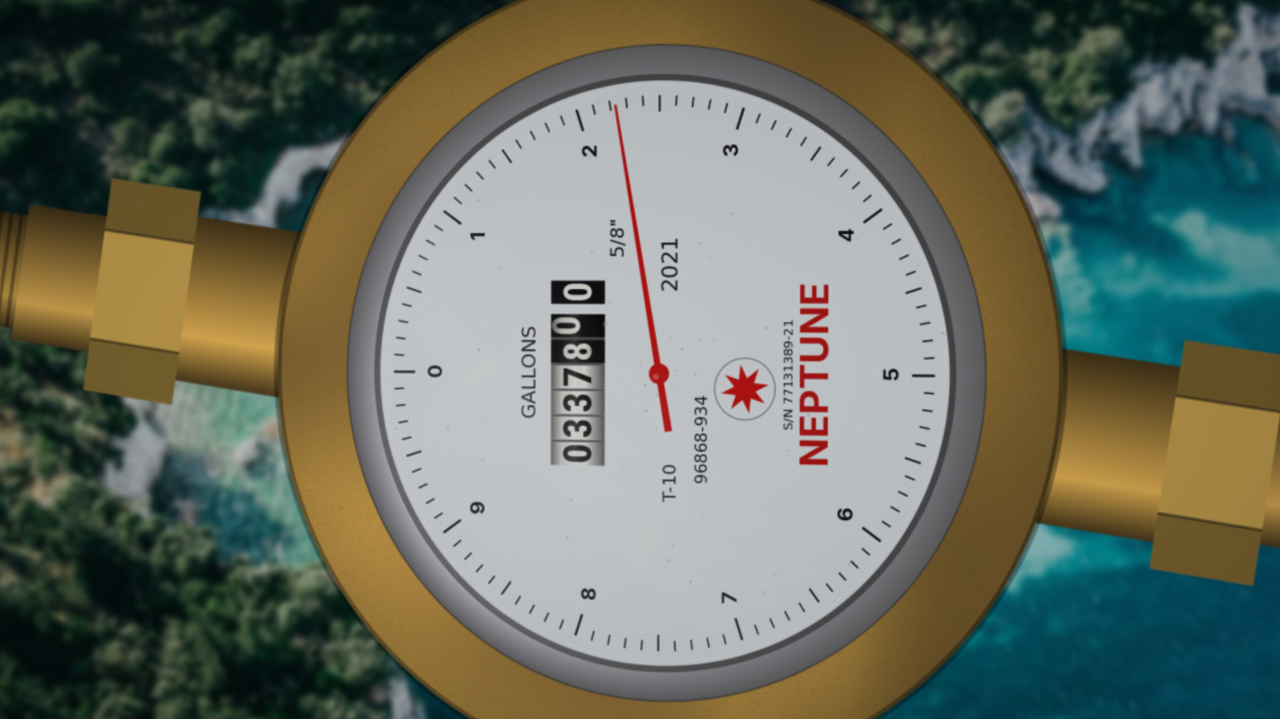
**337802.2** gal
